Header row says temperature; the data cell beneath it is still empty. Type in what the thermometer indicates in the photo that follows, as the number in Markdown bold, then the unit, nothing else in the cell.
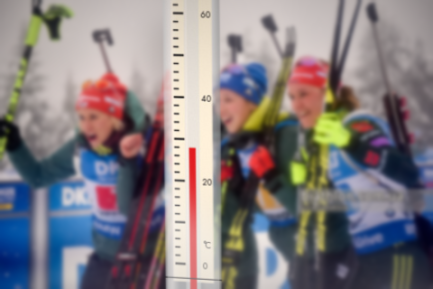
**28** °C
